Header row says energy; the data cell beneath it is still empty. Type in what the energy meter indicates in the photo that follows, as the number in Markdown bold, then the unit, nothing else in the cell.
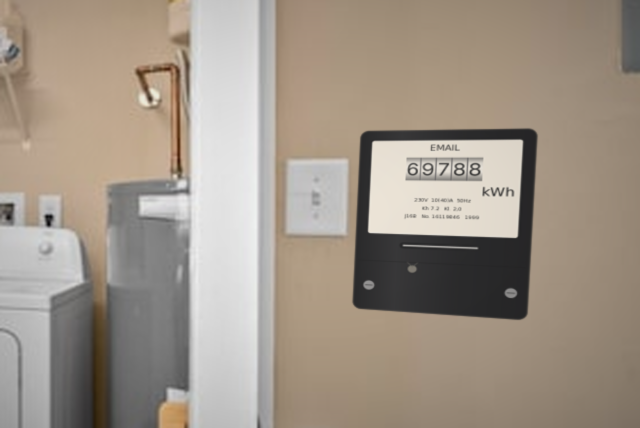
**69788** kWh
